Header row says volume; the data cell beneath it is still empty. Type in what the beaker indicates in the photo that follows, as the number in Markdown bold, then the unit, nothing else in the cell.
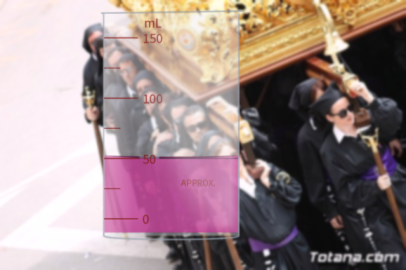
**50** mL
